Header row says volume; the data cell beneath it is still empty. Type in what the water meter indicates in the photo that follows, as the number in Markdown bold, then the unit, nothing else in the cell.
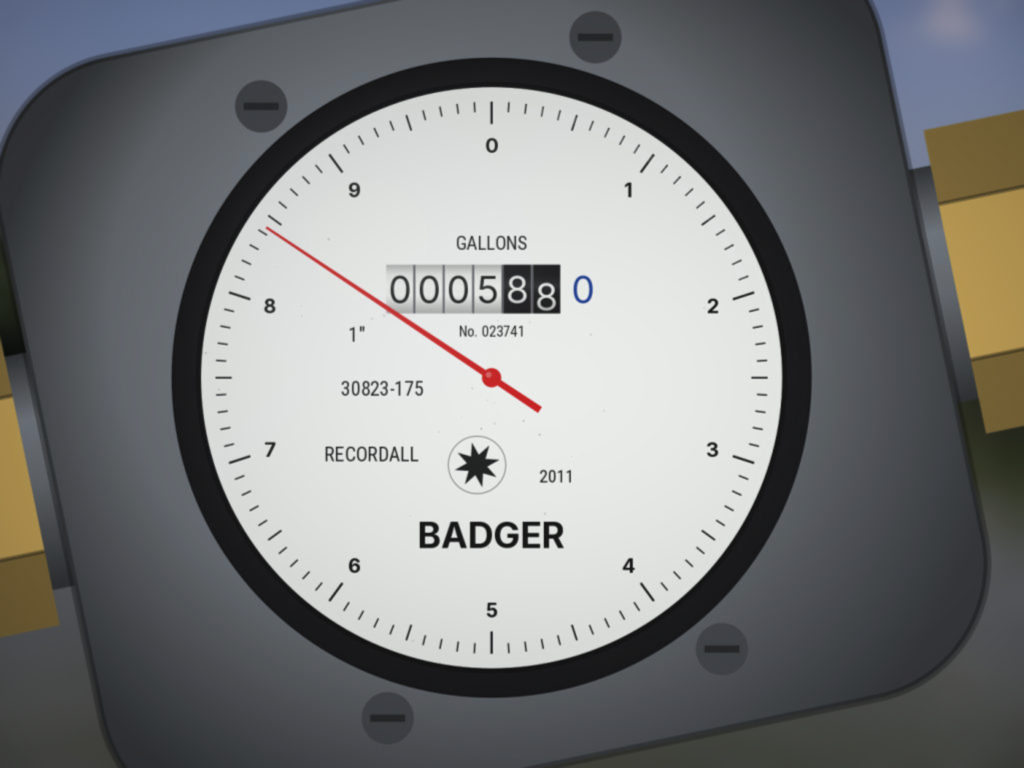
**5878.4** gal
